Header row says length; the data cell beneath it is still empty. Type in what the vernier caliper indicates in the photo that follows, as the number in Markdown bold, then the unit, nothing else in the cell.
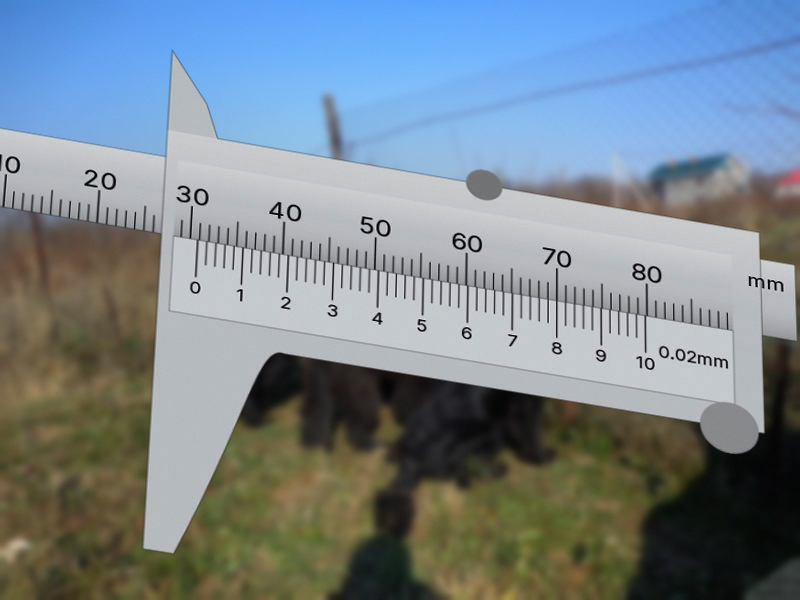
**30.8** mm
